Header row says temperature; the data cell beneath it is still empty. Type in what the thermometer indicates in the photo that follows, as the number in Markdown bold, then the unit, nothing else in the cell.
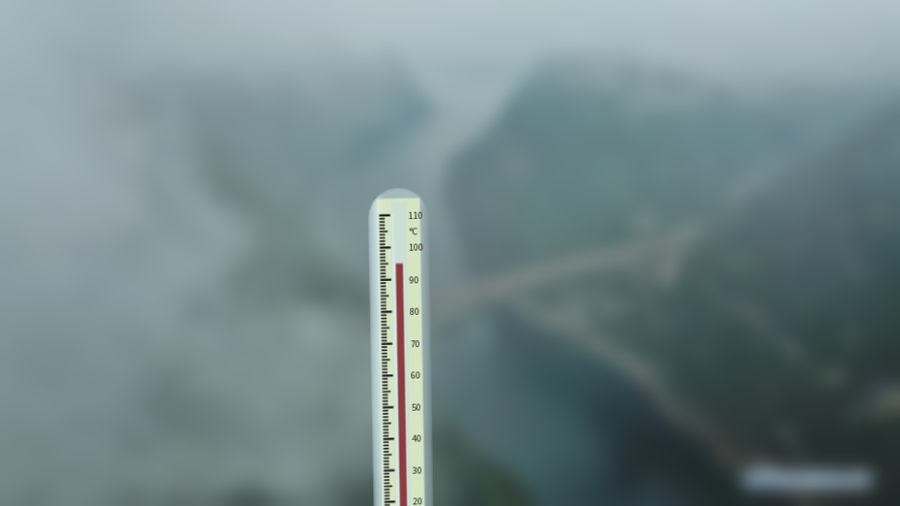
**95** °C
